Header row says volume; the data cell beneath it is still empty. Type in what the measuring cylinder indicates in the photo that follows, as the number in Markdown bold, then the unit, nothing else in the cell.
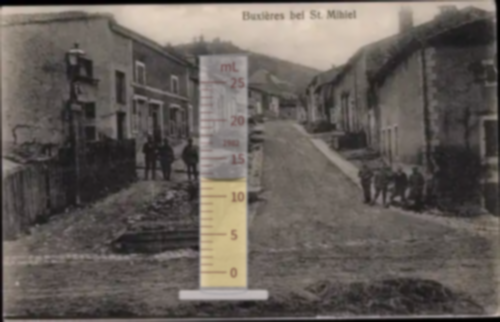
**12** mL
